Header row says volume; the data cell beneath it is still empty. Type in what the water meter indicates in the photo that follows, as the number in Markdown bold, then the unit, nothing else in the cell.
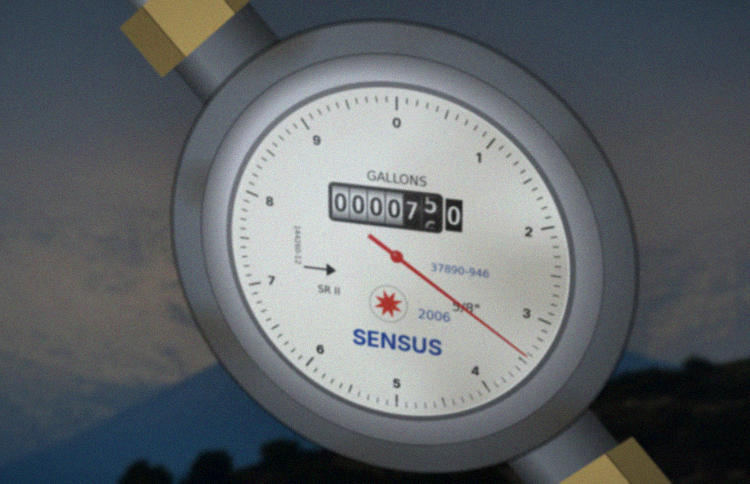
**753.4** gal
